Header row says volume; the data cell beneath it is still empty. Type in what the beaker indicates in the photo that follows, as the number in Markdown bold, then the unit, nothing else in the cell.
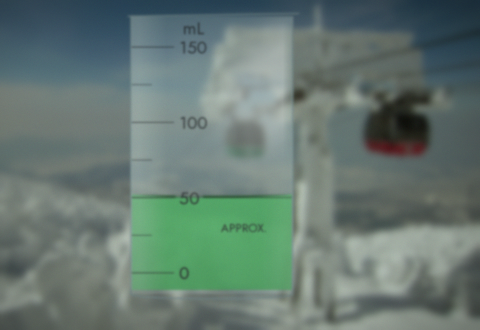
**50** mL
